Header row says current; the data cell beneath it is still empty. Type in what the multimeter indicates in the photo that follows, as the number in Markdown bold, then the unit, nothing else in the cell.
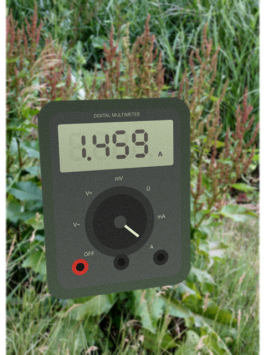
**1.459** A
